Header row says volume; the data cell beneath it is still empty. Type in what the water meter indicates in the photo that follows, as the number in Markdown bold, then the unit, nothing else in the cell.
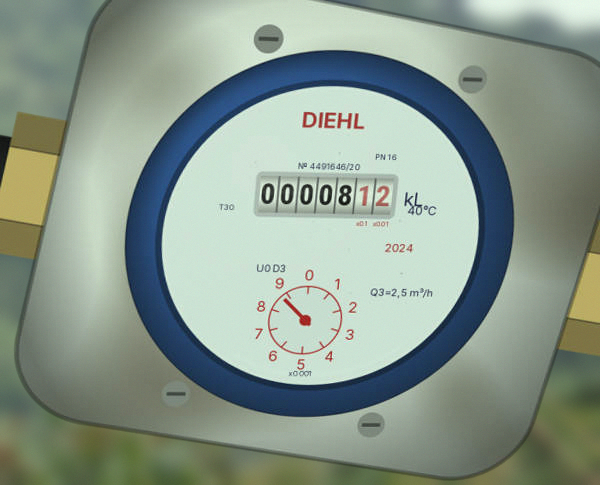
**8.128** kL
